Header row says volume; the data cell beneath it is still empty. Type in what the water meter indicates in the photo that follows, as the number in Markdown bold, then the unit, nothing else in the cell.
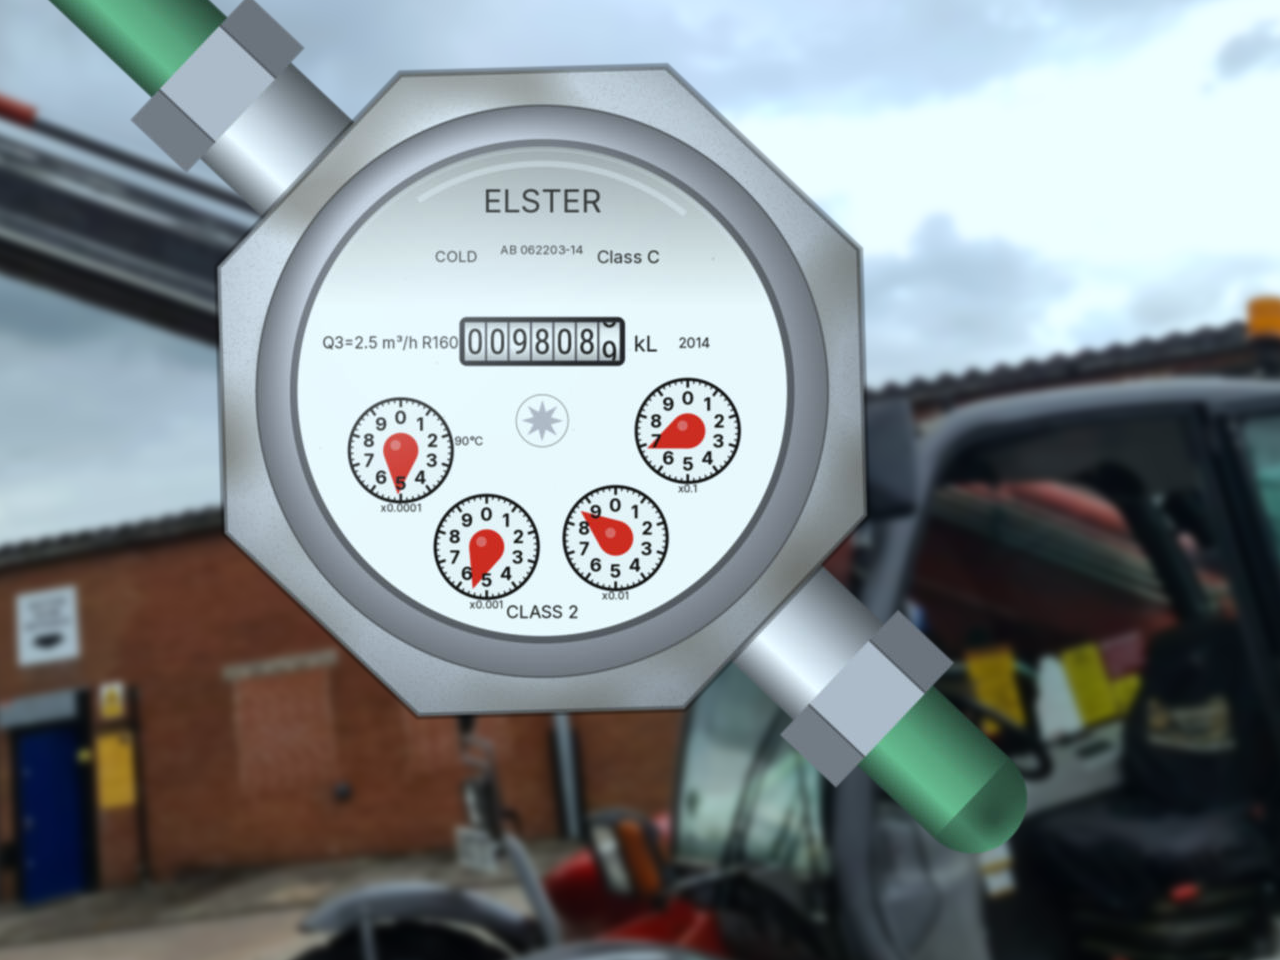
**98088.6855** kL
